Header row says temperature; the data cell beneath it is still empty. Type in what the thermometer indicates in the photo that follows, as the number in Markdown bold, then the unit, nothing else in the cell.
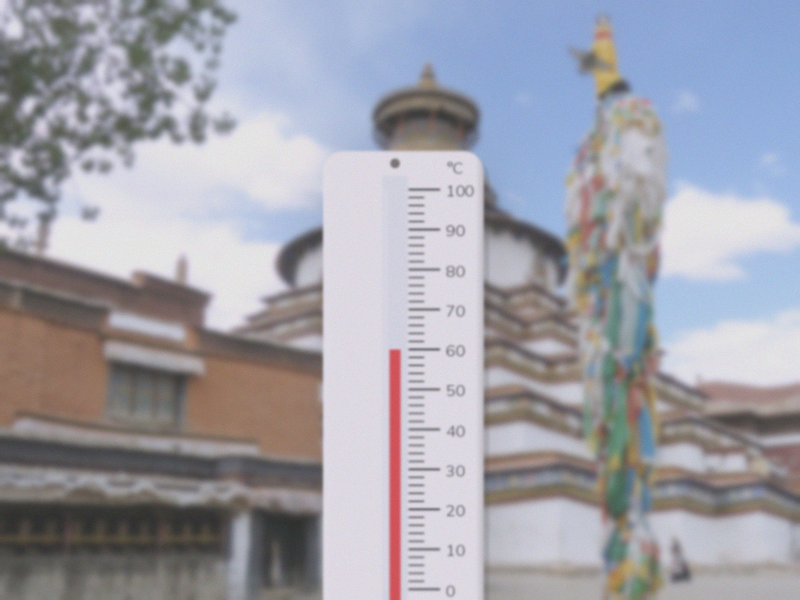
**60** °C
